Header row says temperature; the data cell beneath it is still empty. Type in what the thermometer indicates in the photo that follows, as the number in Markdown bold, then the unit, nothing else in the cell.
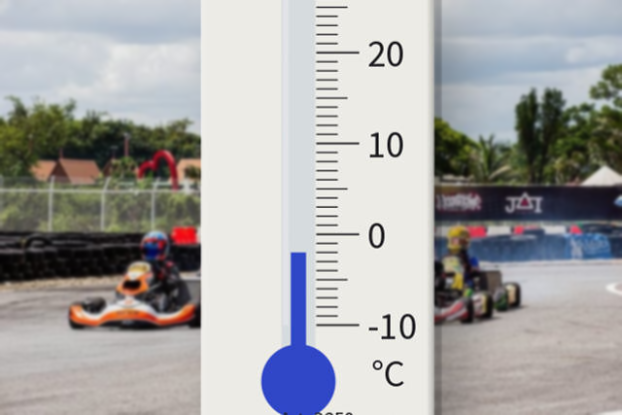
**-2** °C
